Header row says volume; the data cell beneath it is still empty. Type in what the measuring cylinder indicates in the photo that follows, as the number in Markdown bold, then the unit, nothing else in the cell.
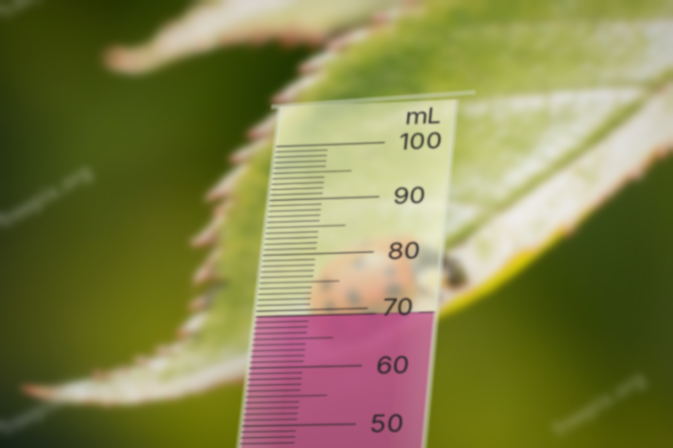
**69** mL
